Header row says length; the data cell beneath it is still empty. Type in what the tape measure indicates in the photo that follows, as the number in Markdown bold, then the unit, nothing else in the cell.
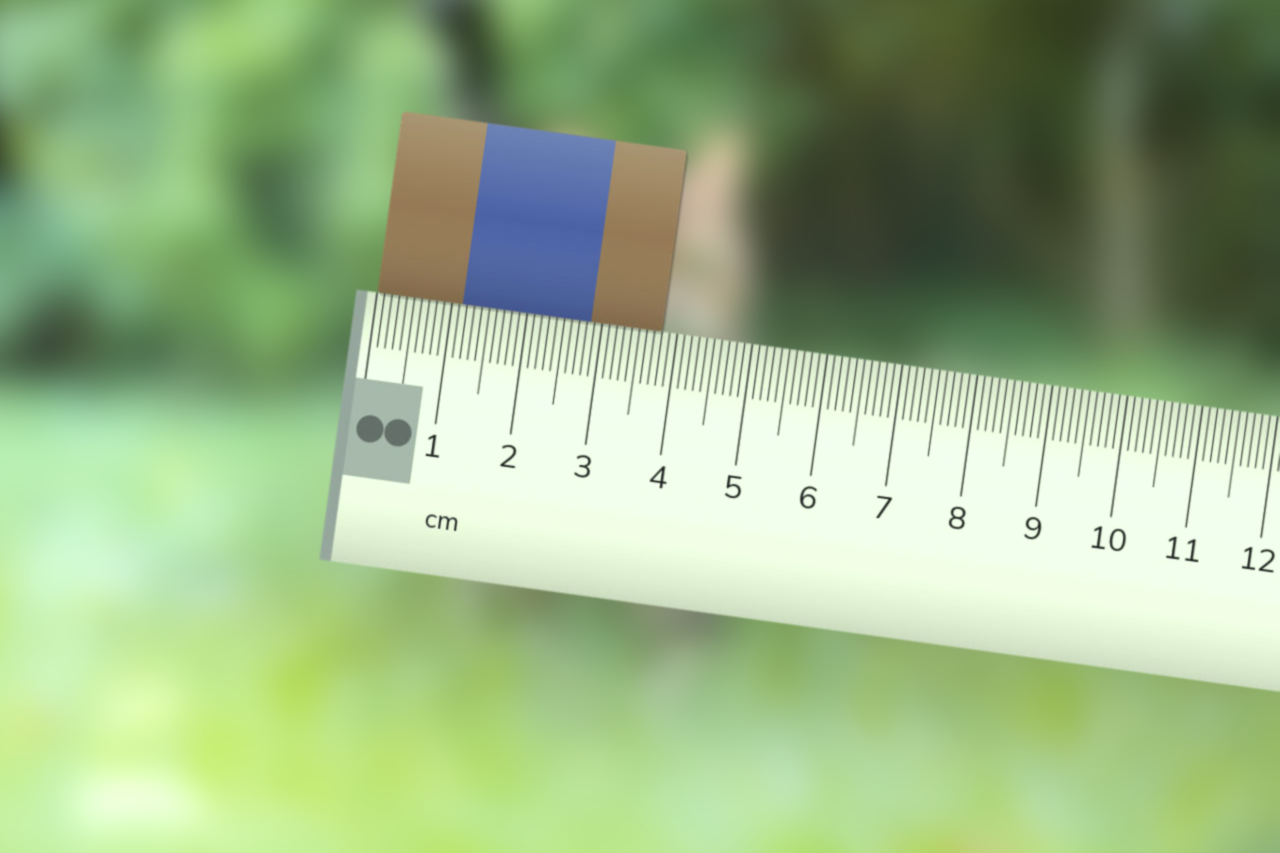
**3.8** cm
